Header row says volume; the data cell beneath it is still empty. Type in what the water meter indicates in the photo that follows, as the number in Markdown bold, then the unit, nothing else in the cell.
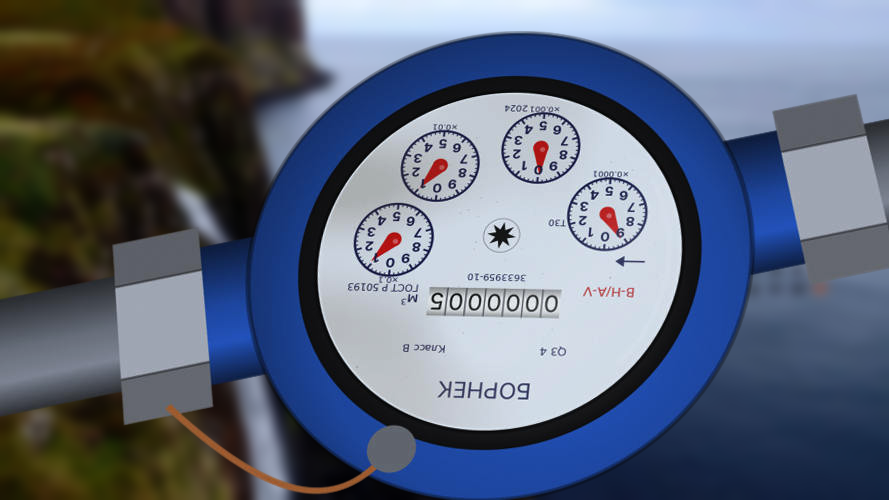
**5.1099** m³
